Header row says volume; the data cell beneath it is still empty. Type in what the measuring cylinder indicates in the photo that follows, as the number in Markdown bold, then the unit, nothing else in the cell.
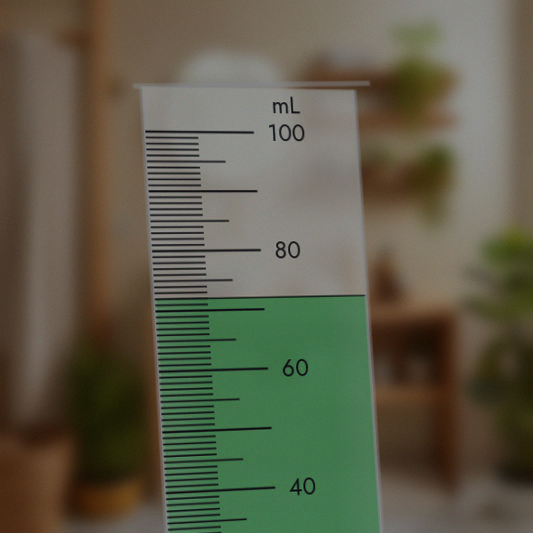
**72** mL
